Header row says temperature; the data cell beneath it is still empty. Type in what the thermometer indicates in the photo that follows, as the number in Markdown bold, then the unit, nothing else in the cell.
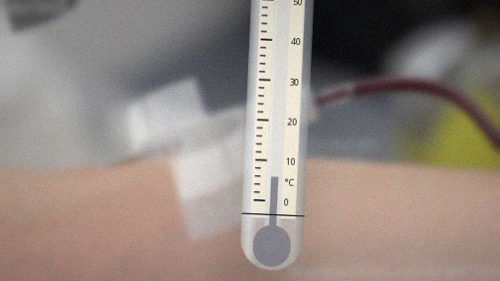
**6** °C
